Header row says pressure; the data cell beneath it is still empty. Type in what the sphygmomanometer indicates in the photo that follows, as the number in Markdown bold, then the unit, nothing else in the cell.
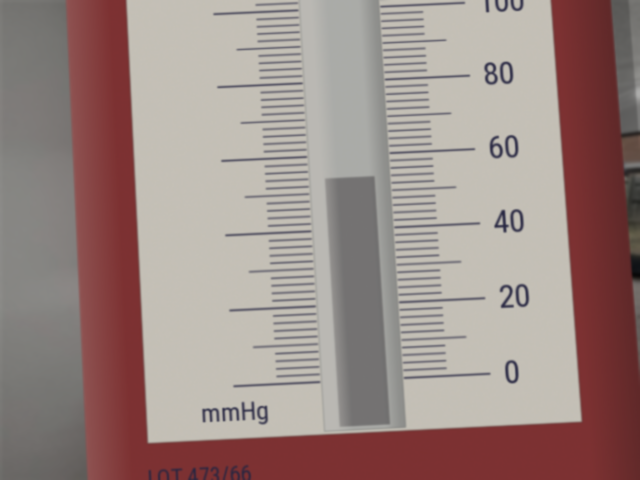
**54** mmHg
